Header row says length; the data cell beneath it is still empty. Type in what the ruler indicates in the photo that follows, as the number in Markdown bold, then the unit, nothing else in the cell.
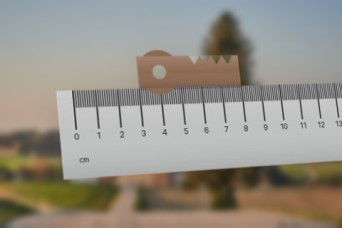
**5** cm
